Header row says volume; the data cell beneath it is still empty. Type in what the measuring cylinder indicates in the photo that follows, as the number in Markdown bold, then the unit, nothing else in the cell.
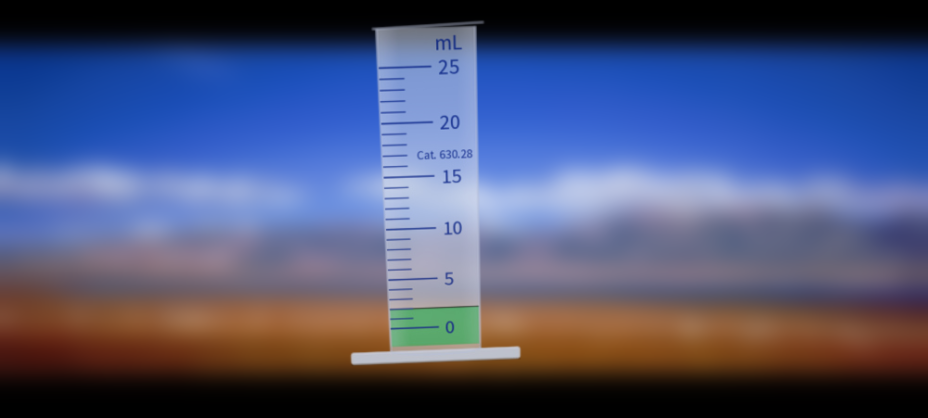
**2** mL
